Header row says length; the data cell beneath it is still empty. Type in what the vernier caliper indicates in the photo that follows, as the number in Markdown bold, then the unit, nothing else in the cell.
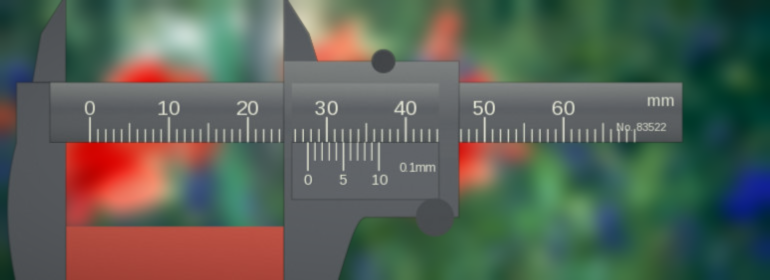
**27.6** mm
